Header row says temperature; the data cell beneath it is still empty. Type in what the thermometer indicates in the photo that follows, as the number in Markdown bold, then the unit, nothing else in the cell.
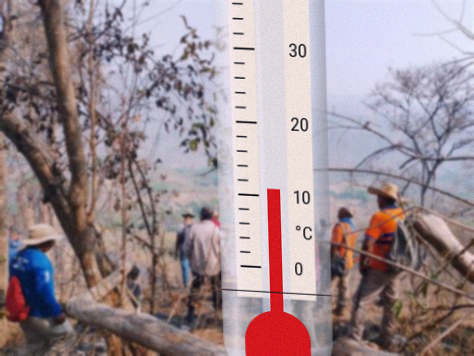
**11** °C
